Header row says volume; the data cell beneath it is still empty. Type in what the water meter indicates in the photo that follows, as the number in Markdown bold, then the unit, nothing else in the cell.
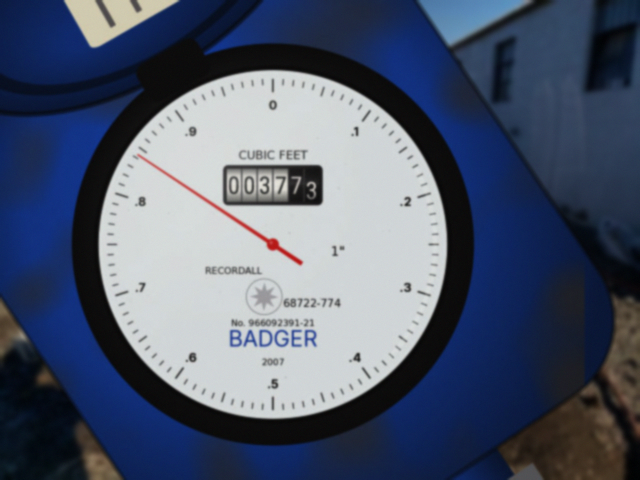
**3772.84** ft³
